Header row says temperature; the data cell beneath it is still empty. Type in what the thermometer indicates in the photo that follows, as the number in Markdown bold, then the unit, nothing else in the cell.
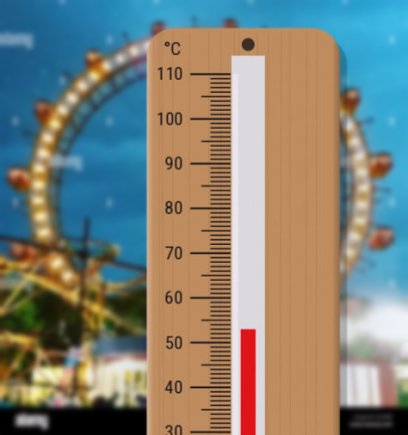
**53** °C
